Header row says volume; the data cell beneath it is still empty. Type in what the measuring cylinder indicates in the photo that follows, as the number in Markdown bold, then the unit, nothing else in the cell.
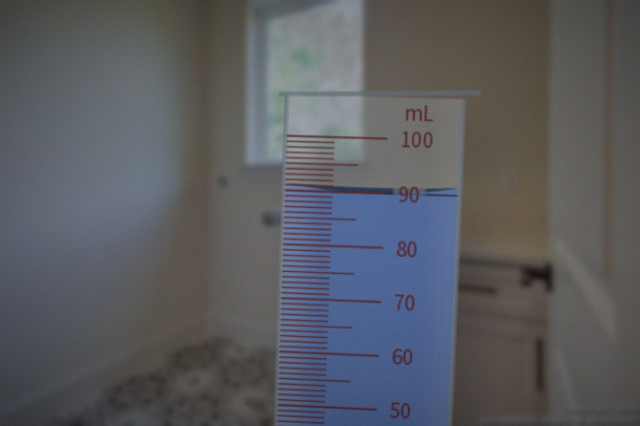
**90** mL
